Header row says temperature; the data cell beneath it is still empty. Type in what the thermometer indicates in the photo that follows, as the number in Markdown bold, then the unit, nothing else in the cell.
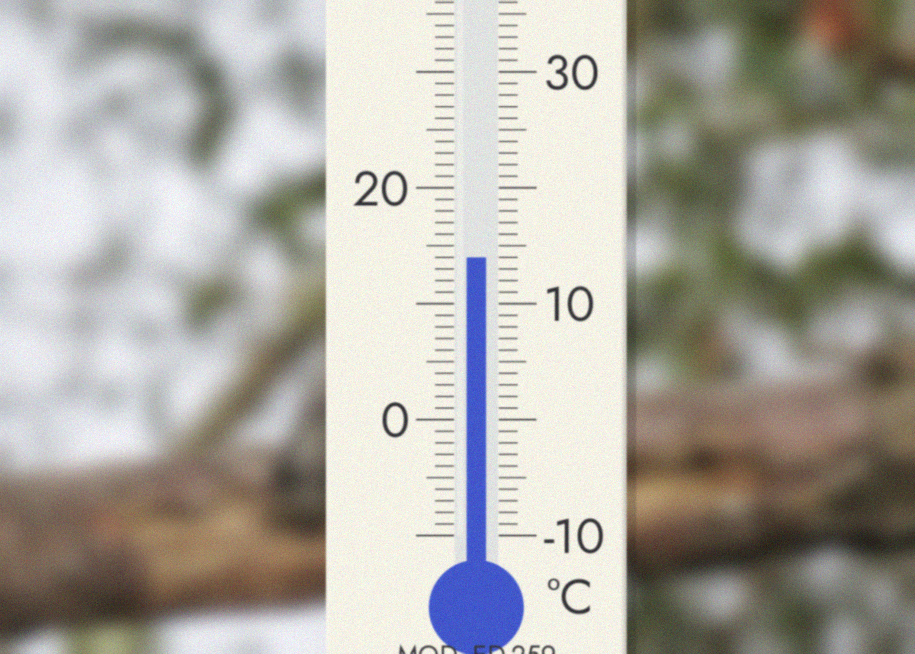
**14** °C
